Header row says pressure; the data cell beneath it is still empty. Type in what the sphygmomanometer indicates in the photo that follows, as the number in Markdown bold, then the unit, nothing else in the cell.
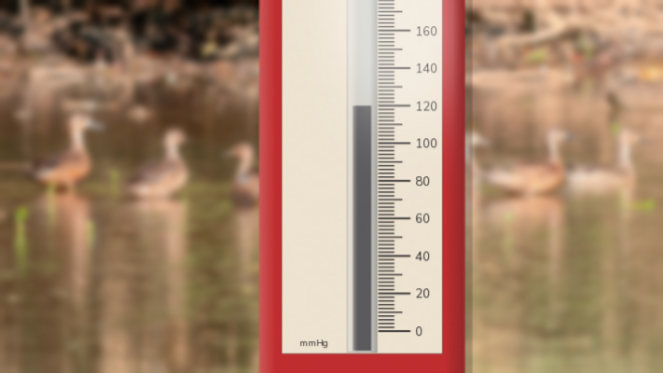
**120** mmHg
